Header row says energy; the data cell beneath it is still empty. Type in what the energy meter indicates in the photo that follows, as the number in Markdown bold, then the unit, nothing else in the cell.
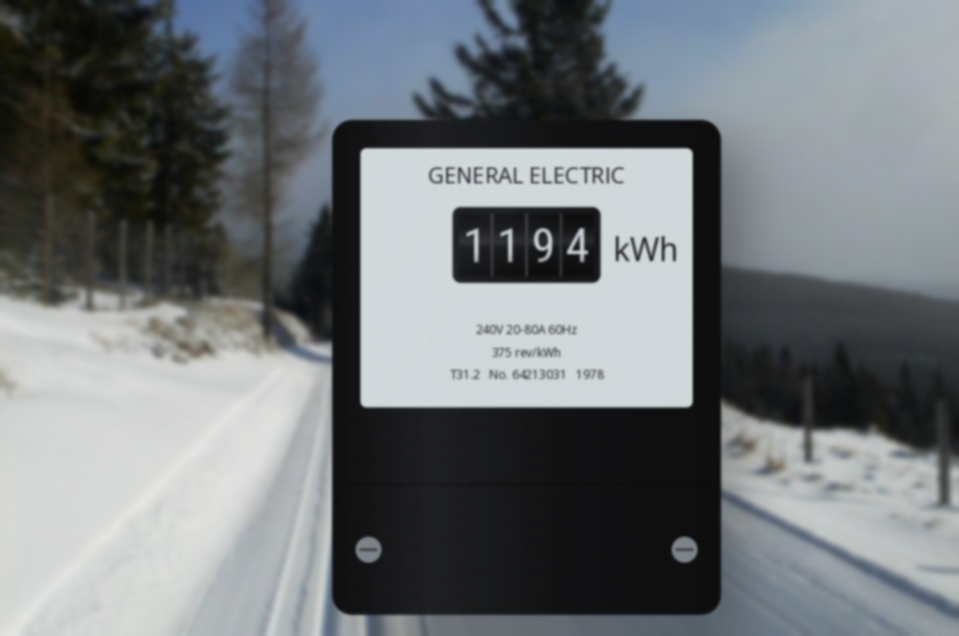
**1194** kWh
